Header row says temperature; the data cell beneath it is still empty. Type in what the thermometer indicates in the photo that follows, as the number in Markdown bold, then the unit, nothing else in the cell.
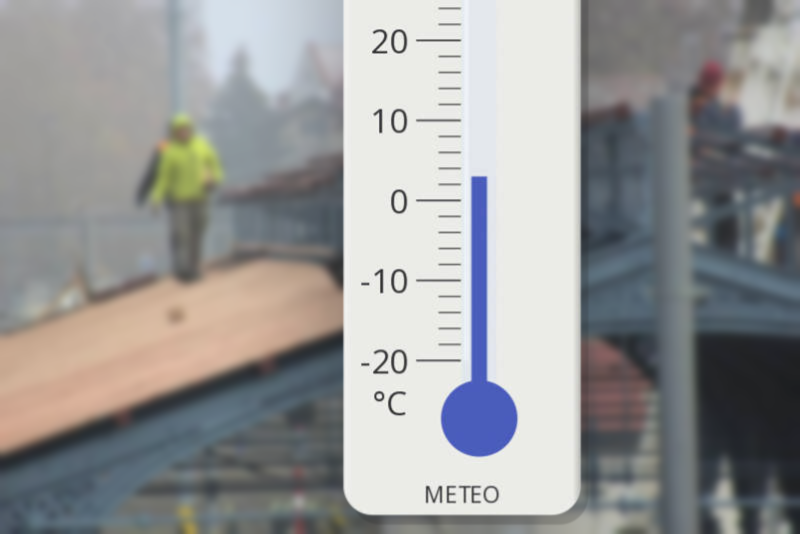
**3** °C
